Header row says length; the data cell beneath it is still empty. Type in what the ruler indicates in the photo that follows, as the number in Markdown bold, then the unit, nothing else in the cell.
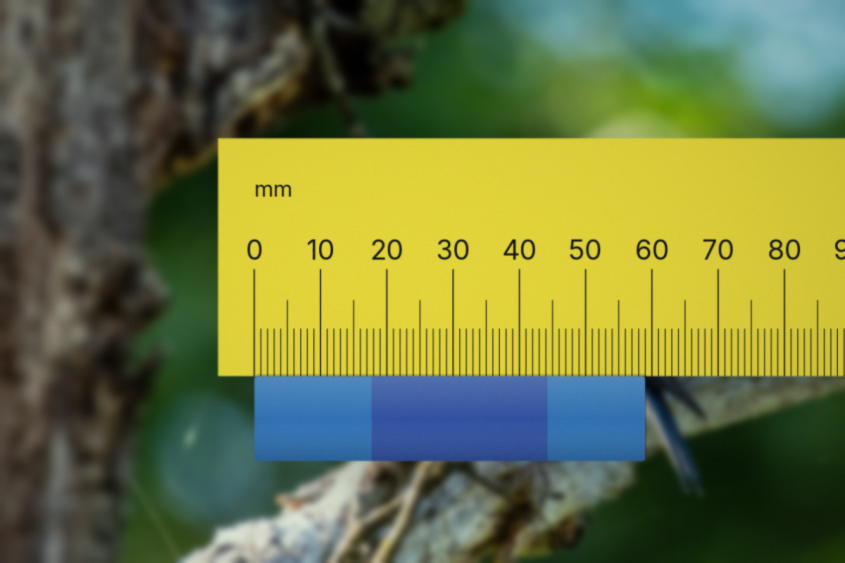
**59** mm
